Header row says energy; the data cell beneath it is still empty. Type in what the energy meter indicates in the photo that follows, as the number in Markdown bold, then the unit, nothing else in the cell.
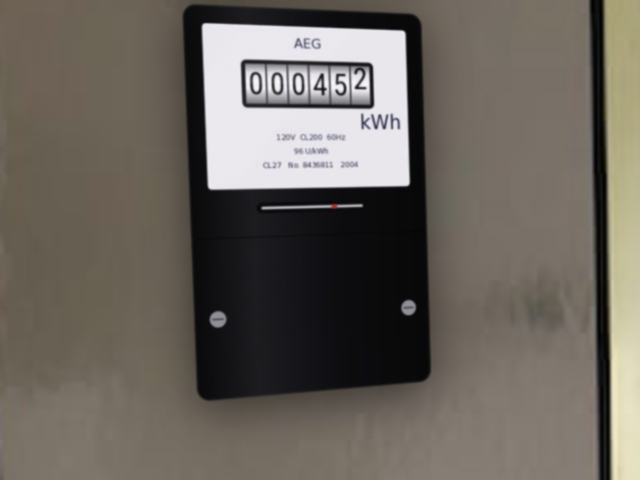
**452** kWh
